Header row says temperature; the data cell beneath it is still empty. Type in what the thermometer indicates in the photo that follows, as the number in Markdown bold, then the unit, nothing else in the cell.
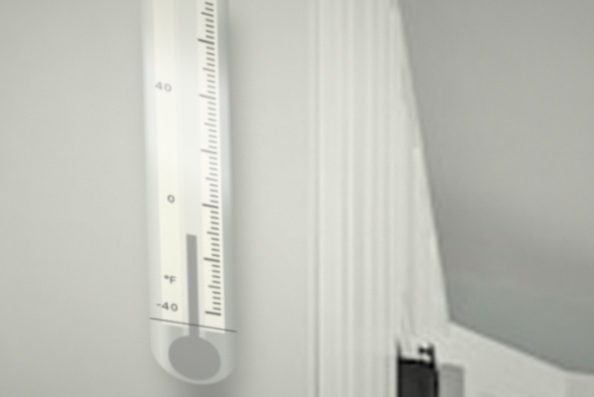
**-12** °F
